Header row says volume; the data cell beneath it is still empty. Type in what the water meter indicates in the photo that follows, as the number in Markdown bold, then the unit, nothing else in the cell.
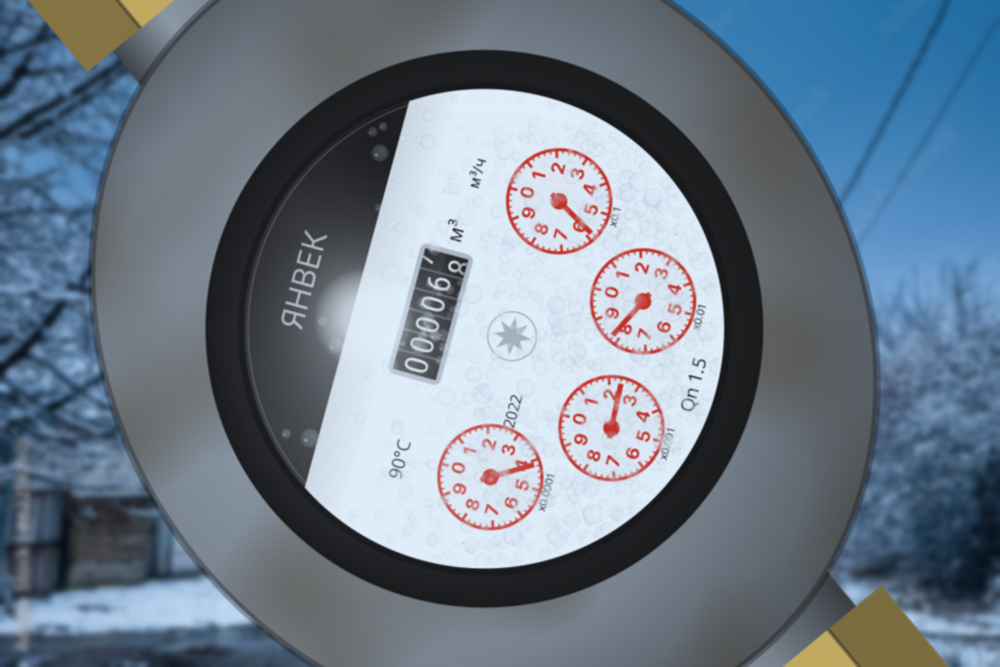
**67.5824** m³
